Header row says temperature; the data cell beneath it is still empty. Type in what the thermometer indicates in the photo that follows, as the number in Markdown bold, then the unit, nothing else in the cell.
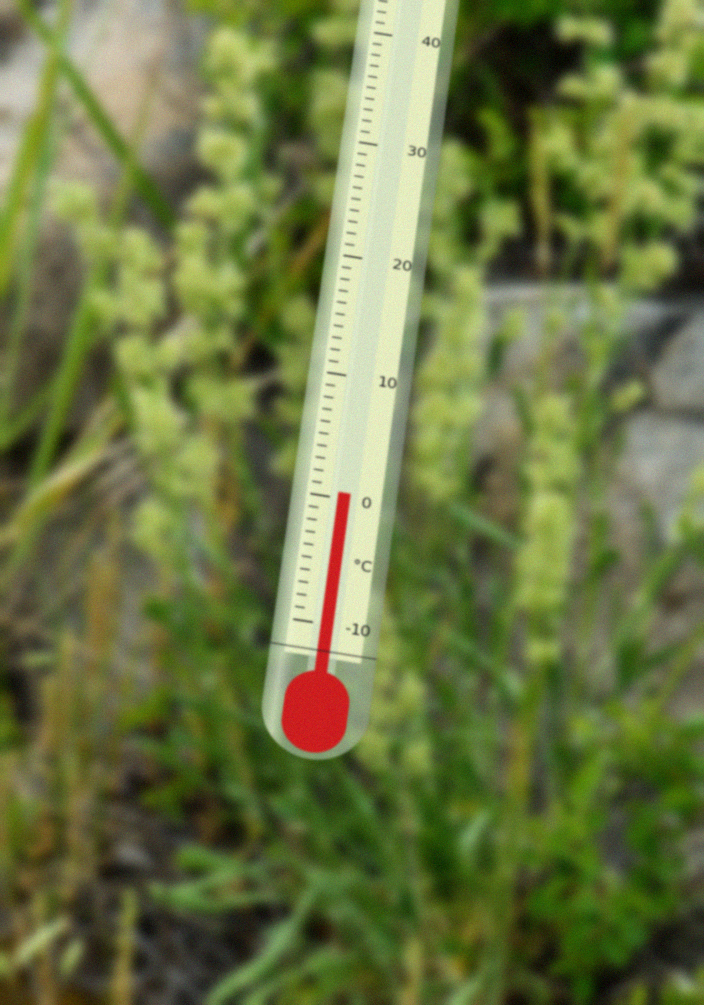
**0.5** °C
